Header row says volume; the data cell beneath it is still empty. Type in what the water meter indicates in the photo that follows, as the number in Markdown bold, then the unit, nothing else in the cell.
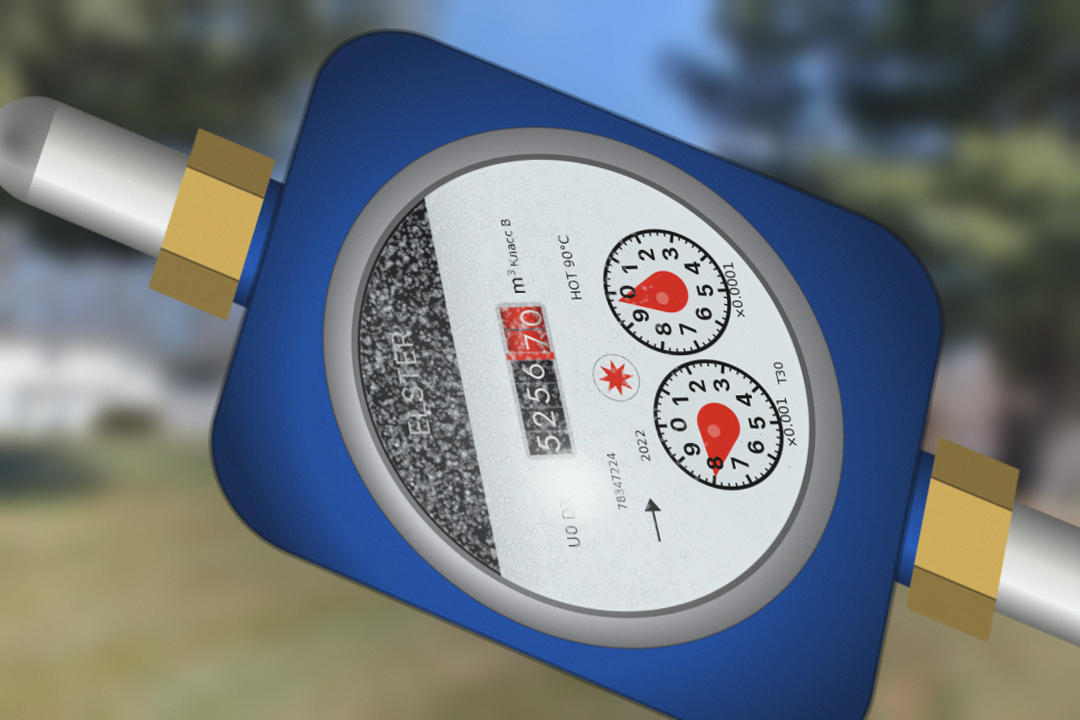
**5256.6979** m³
